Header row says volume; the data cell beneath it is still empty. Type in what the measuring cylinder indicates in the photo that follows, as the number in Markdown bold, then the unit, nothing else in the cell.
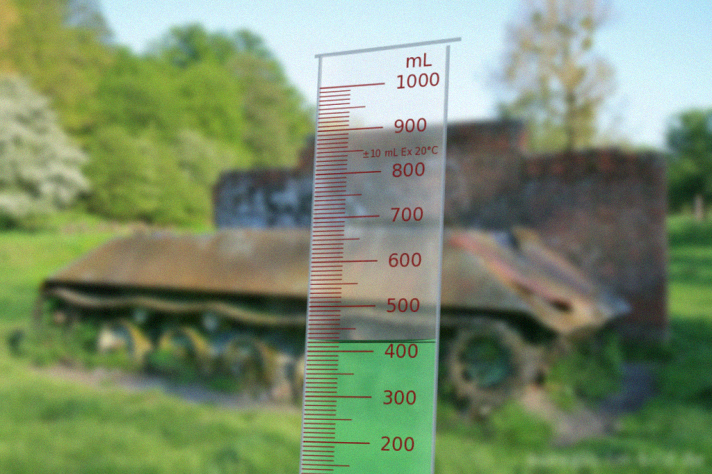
**420** mL
